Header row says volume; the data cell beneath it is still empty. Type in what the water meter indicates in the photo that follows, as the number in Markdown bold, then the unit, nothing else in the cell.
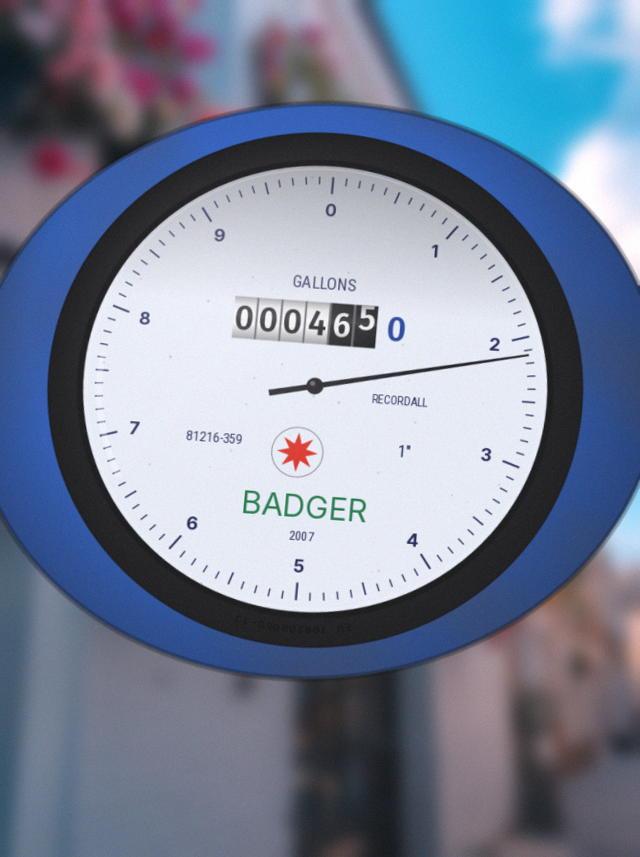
**4652.1** gal
